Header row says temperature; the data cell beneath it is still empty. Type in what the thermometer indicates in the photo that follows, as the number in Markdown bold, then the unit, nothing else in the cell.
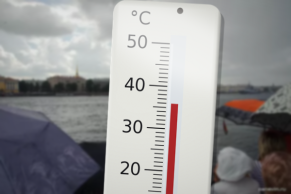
**36** °C
